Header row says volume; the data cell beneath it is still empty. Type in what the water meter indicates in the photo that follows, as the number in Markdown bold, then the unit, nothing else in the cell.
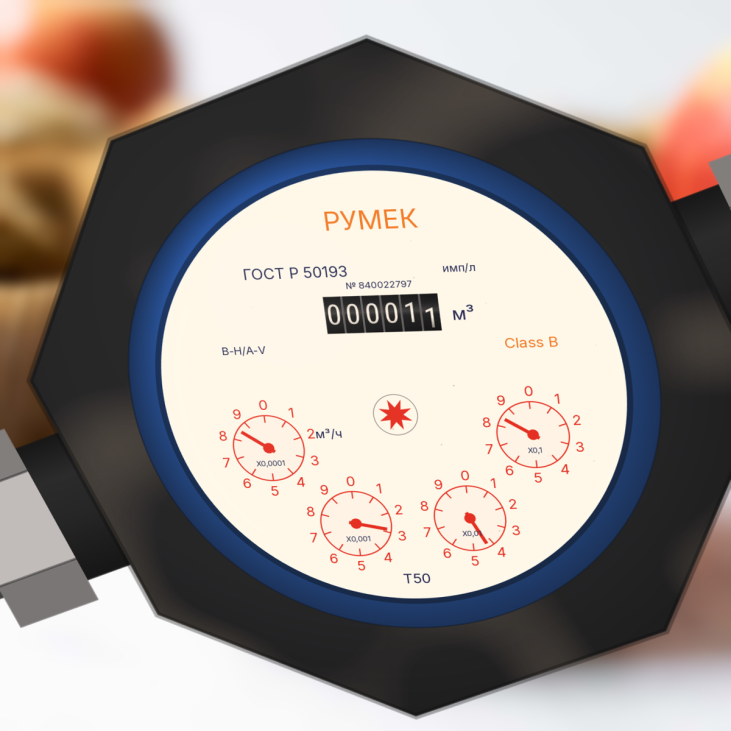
**10.8428** m³
